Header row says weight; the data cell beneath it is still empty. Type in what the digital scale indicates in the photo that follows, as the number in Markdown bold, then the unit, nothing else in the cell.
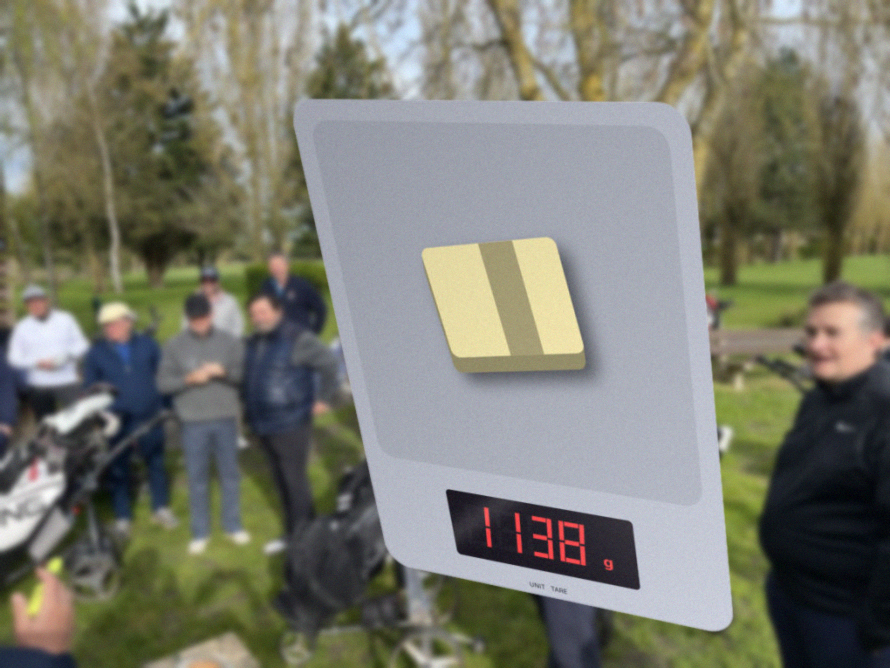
**1138** g
